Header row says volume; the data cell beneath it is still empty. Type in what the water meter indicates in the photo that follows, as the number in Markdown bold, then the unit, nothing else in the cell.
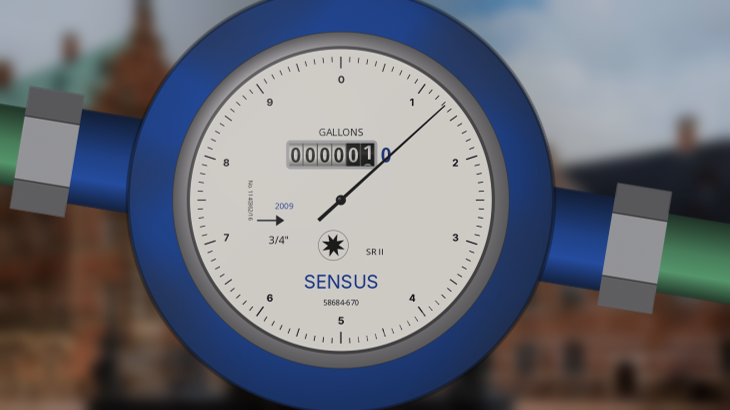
**11.3** gal
